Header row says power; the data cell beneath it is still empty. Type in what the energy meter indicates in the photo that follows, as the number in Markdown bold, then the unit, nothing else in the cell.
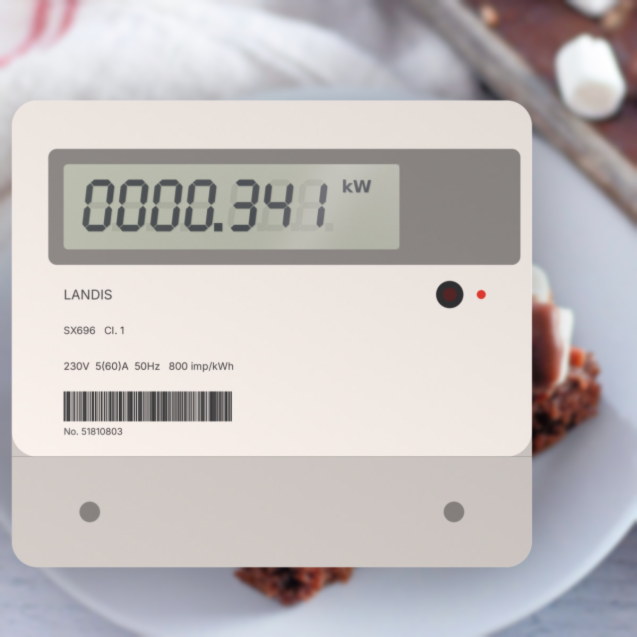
**0.341** kW
